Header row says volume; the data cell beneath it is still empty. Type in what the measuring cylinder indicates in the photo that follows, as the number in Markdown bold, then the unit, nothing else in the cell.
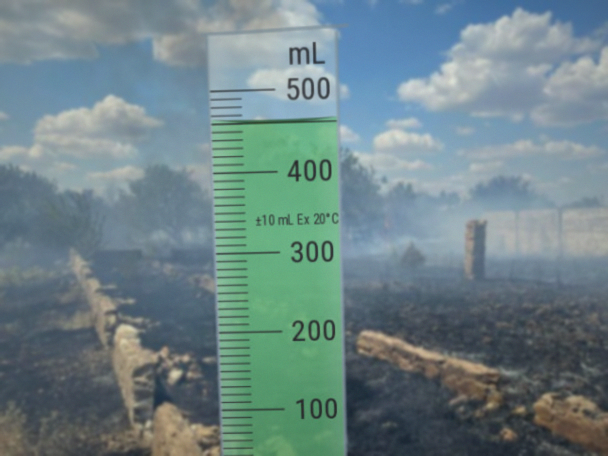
**460** mL
